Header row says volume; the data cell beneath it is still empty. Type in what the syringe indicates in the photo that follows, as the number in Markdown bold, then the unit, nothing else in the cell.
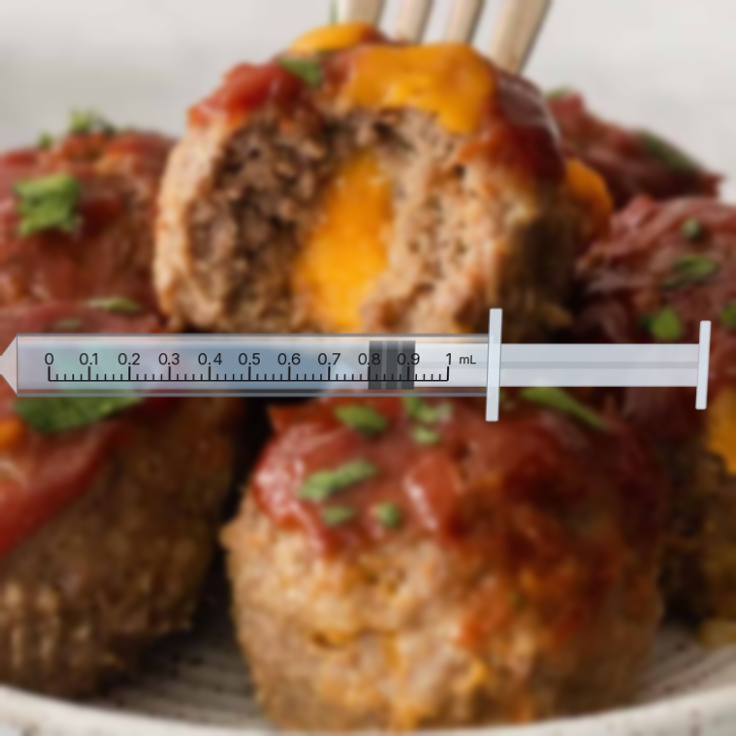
**0.8** mL
